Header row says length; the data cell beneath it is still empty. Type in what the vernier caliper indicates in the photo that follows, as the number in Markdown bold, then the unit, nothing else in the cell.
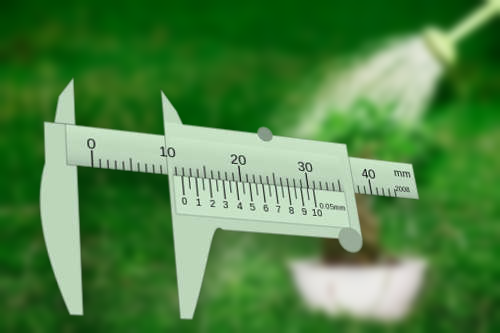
**11.8** mm
